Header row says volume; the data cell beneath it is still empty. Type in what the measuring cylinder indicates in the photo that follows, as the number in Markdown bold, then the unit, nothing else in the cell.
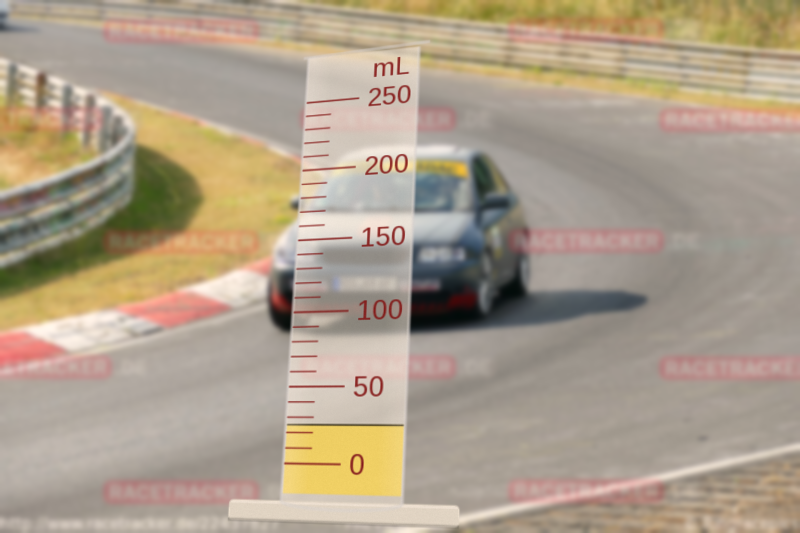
**25** mL
